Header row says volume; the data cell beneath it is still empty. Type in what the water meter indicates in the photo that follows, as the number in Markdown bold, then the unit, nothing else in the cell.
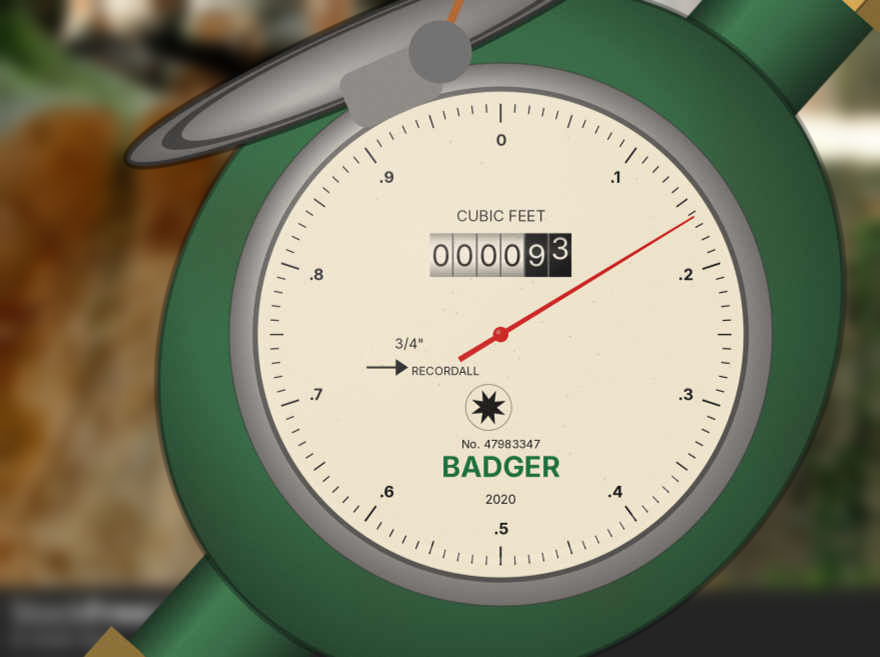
**93.16** ft³
